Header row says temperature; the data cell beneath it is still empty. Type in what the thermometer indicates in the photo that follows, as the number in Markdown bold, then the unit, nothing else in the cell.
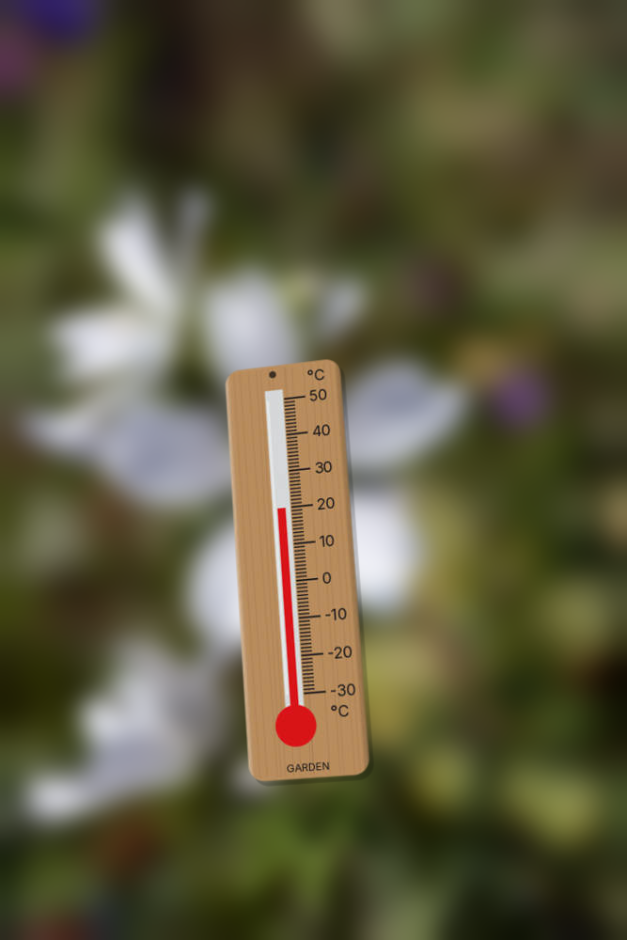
**20** °C
